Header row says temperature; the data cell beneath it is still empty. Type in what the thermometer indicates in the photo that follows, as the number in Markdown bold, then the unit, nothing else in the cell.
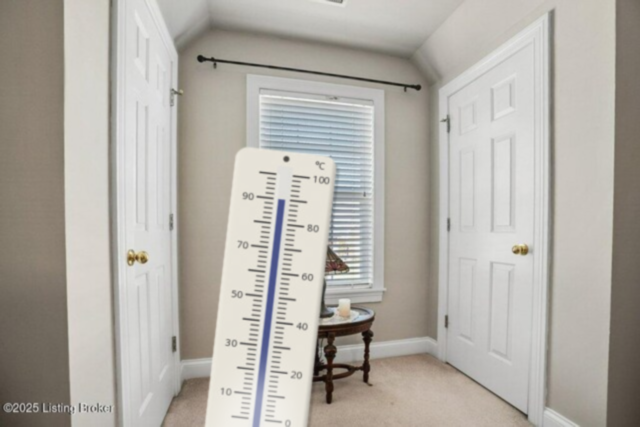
**90** °C
